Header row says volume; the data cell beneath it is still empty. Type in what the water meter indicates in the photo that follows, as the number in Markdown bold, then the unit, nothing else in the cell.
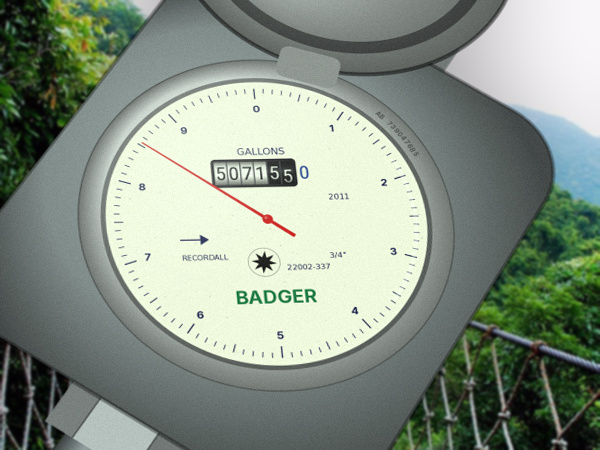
**5071548.5** gal
